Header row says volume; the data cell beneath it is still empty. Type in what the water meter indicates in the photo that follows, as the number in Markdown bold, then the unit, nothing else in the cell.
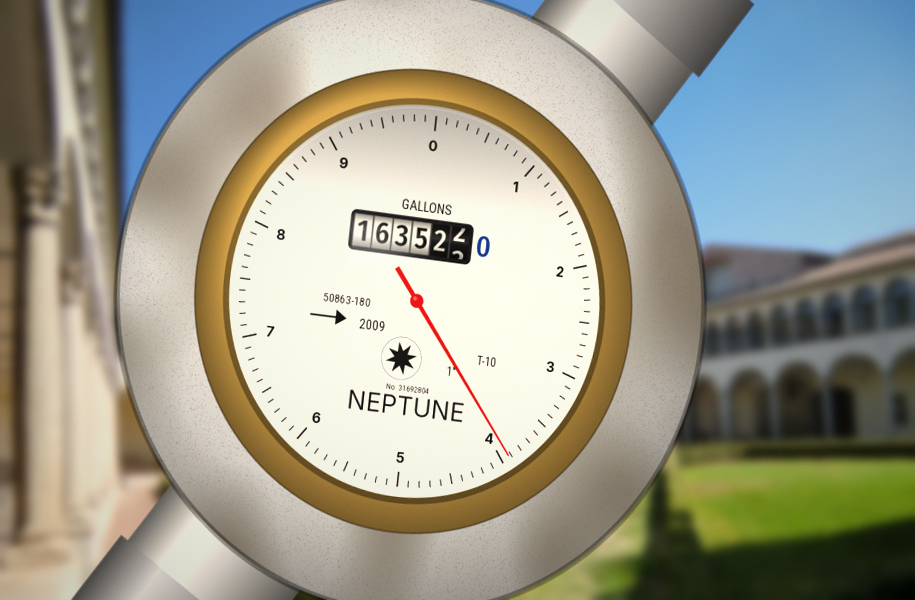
**1635223.9** gal
